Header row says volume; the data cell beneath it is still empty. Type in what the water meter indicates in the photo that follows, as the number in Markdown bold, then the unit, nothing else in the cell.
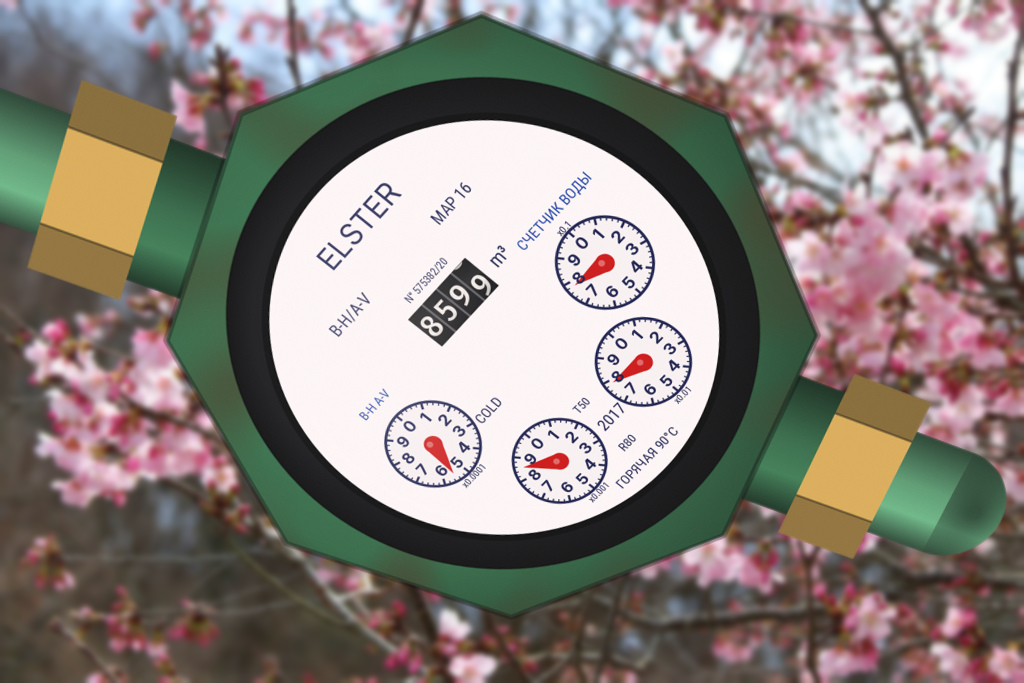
**8598.7785** m³
